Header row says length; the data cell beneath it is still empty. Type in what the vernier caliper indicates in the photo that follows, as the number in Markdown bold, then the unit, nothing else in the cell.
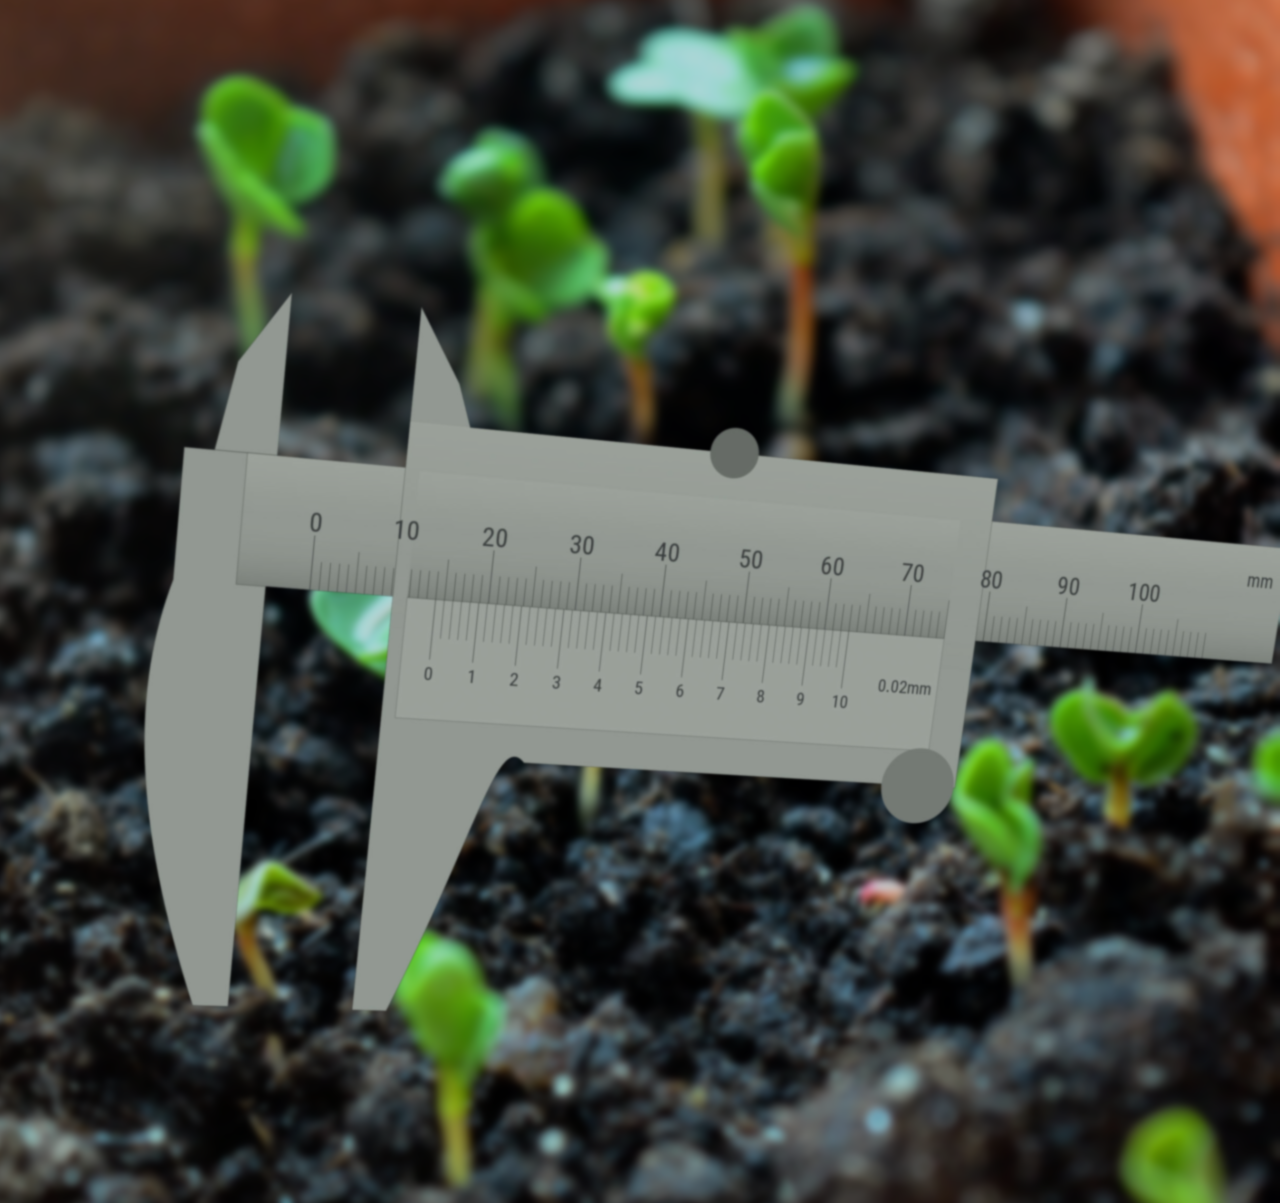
**14.0** mm
